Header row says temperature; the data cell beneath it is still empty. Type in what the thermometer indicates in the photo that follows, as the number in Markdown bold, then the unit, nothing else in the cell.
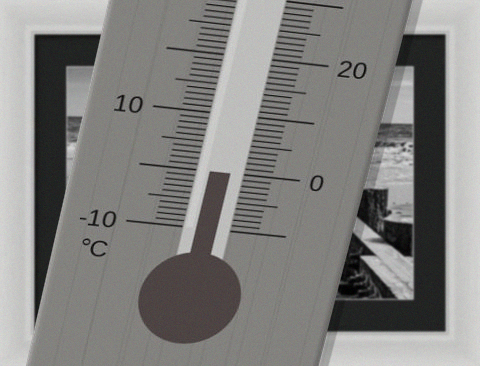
**0** °C
